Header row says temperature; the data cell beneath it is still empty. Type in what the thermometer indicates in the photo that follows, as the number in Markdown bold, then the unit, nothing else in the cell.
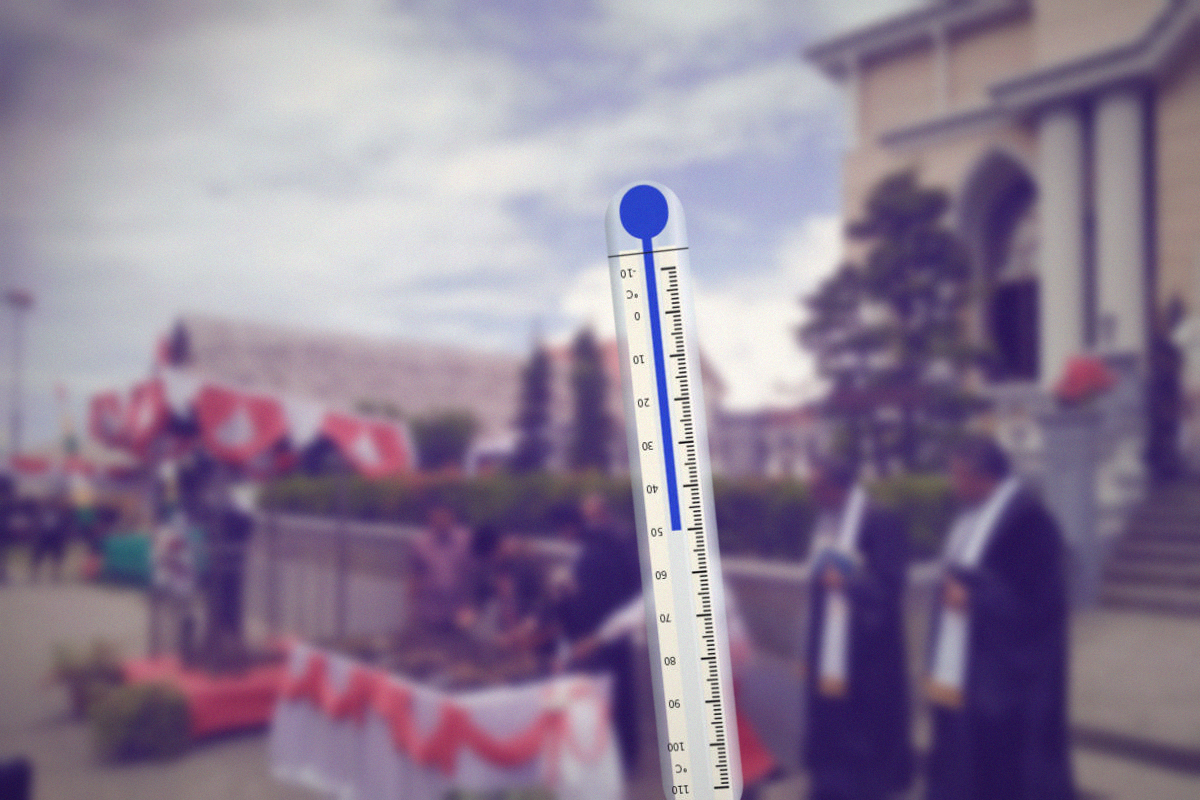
**50** °C
